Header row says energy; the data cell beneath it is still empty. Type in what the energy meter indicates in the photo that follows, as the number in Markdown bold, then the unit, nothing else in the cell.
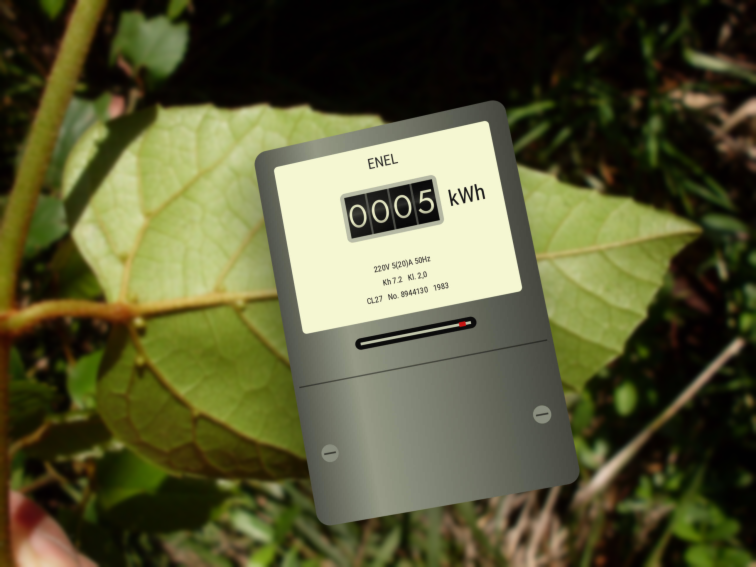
**5** kWh
